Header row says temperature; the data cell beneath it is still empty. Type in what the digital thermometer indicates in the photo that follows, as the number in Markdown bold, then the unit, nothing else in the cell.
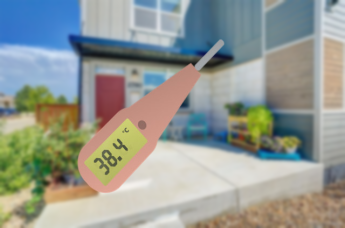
**38.4** °C
